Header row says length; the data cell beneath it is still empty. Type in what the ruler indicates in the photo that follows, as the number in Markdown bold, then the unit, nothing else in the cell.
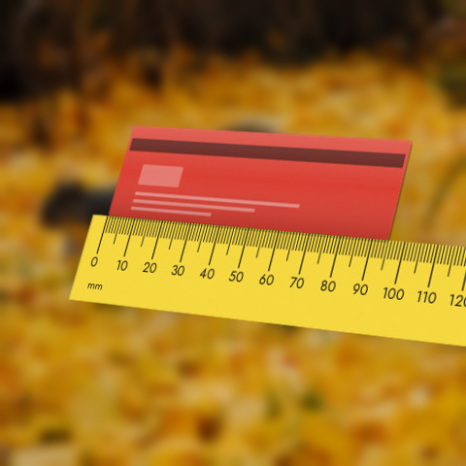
**95** mm
